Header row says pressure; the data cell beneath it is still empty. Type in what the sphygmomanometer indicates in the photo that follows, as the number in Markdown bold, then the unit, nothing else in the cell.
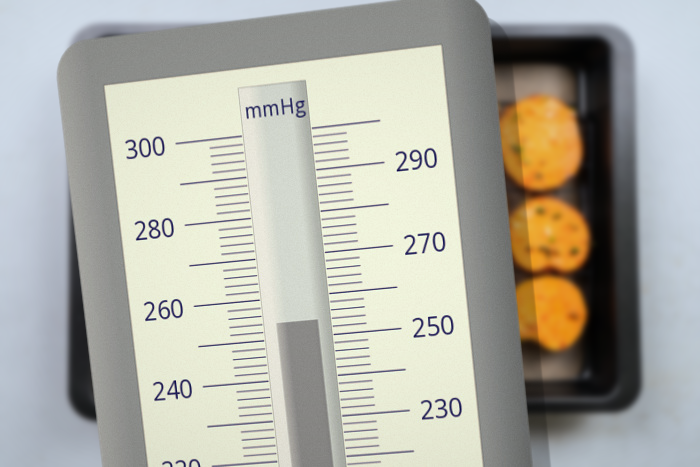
**254** mmHg
